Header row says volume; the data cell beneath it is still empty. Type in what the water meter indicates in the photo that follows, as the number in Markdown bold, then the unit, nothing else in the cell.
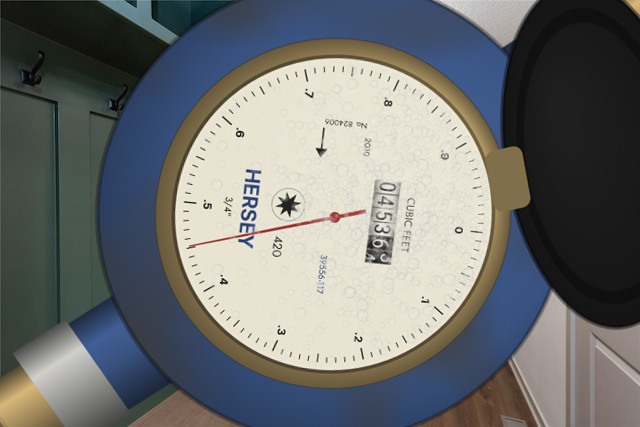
**45363.45** ft³
